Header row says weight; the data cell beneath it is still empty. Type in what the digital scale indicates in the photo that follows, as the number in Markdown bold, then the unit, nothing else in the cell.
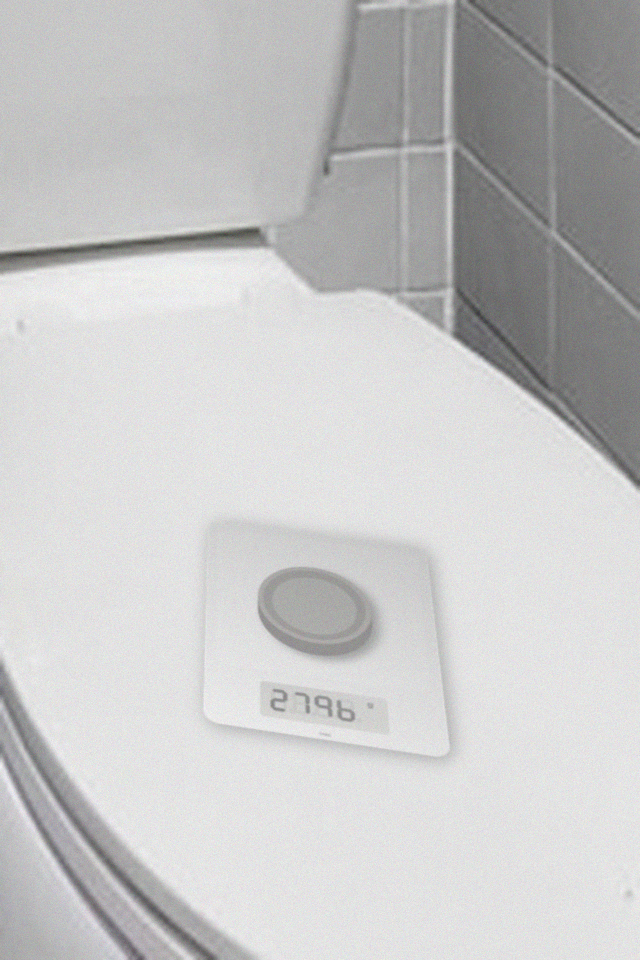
**2796** g
